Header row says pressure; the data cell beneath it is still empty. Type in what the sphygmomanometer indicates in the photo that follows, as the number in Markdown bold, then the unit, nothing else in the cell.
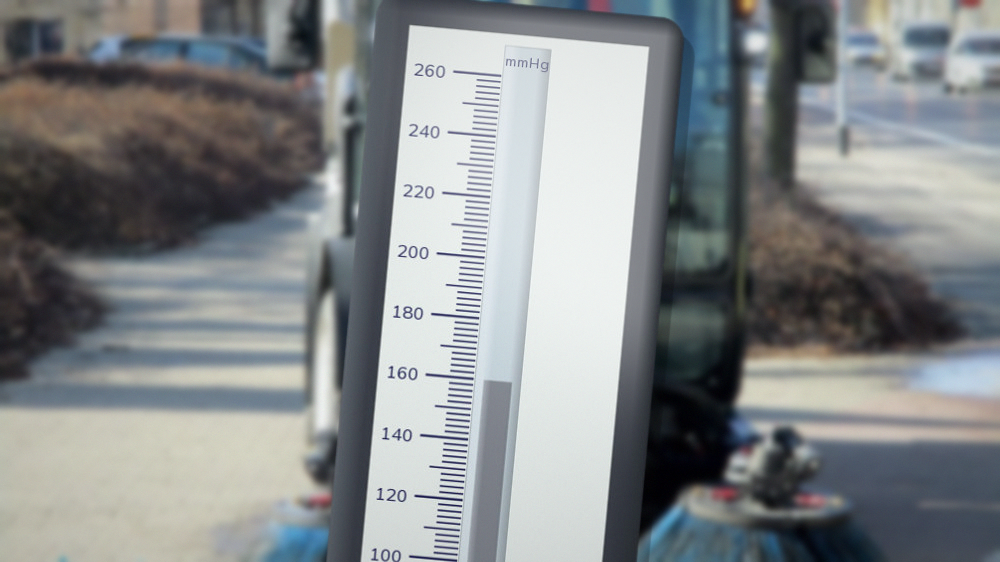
**160** mmHg
